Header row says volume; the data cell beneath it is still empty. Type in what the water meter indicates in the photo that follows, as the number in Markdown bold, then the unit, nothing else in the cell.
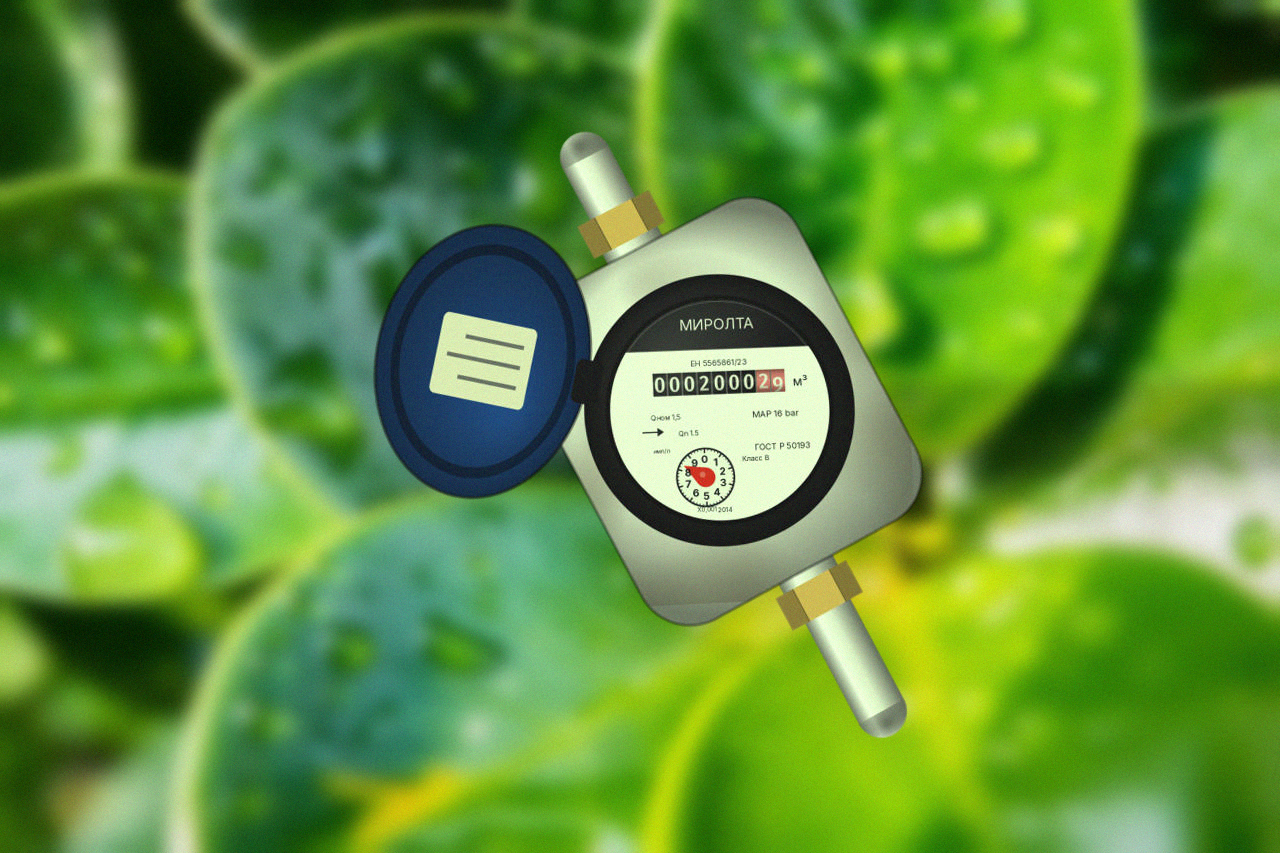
**2000.288** m³
